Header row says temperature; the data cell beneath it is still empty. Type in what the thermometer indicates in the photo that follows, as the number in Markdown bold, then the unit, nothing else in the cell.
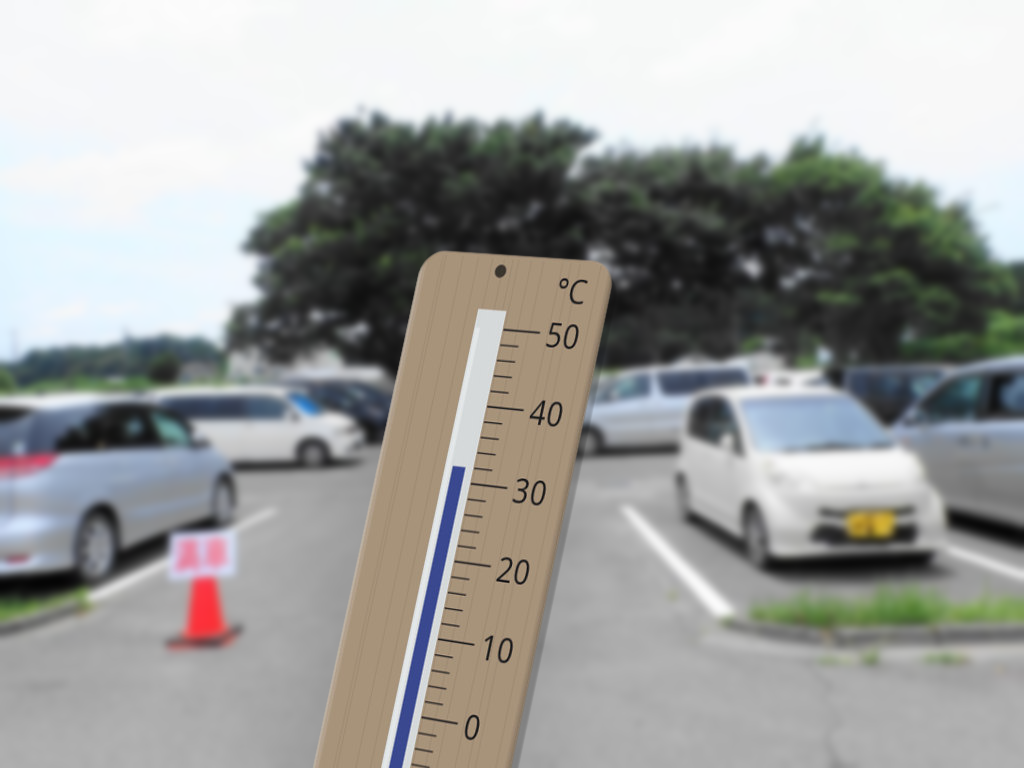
**32** °C
